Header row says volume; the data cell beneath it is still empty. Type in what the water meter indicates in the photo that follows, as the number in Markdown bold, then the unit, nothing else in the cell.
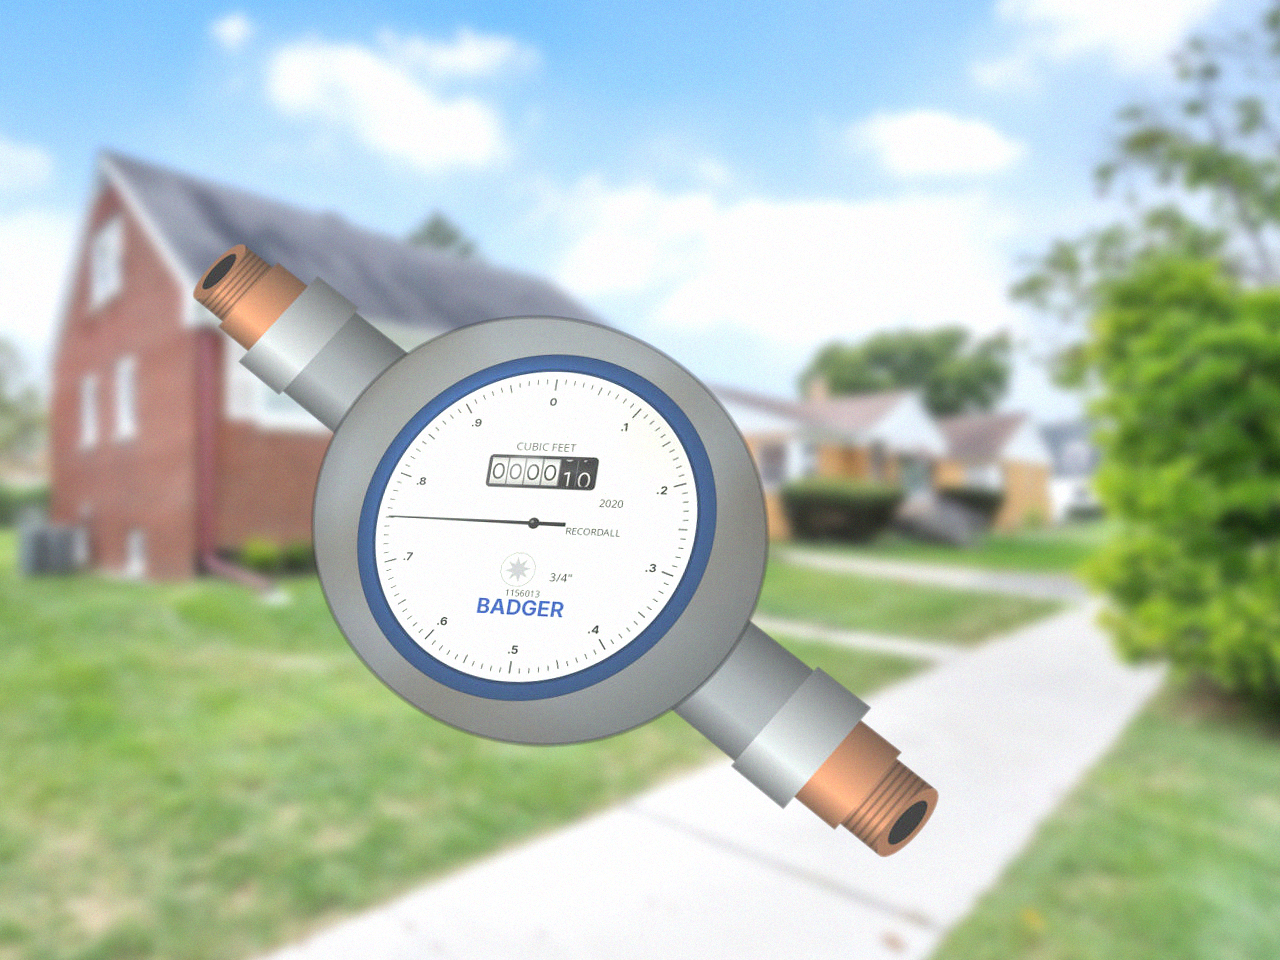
**9.75** ft³
